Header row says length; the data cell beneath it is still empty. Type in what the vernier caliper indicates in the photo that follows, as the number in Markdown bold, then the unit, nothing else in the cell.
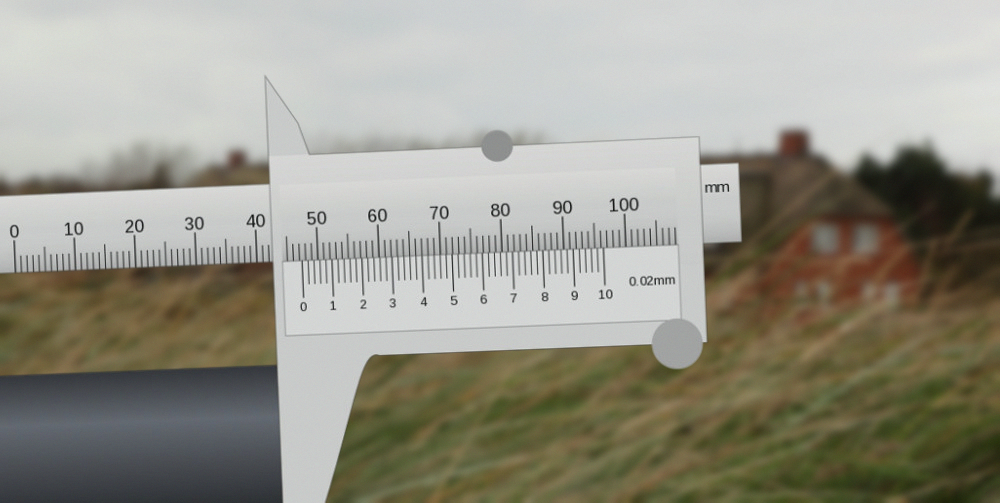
**47.4** mm
